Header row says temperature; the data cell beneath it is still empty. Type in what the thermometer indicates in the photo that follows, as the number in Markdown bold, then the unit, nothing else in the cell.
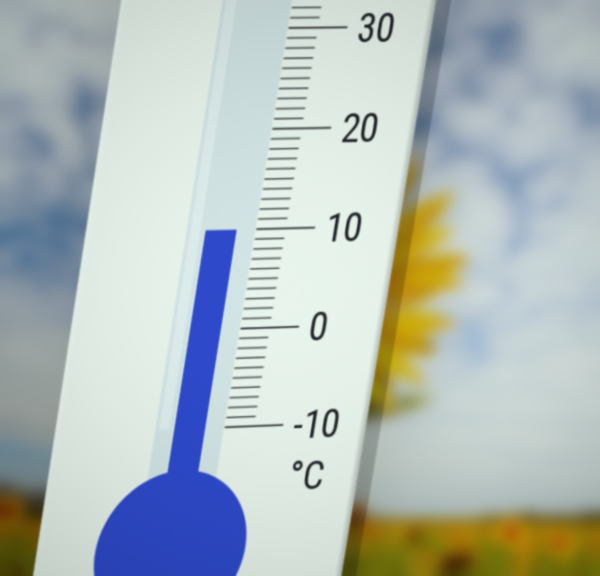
**10** °C
